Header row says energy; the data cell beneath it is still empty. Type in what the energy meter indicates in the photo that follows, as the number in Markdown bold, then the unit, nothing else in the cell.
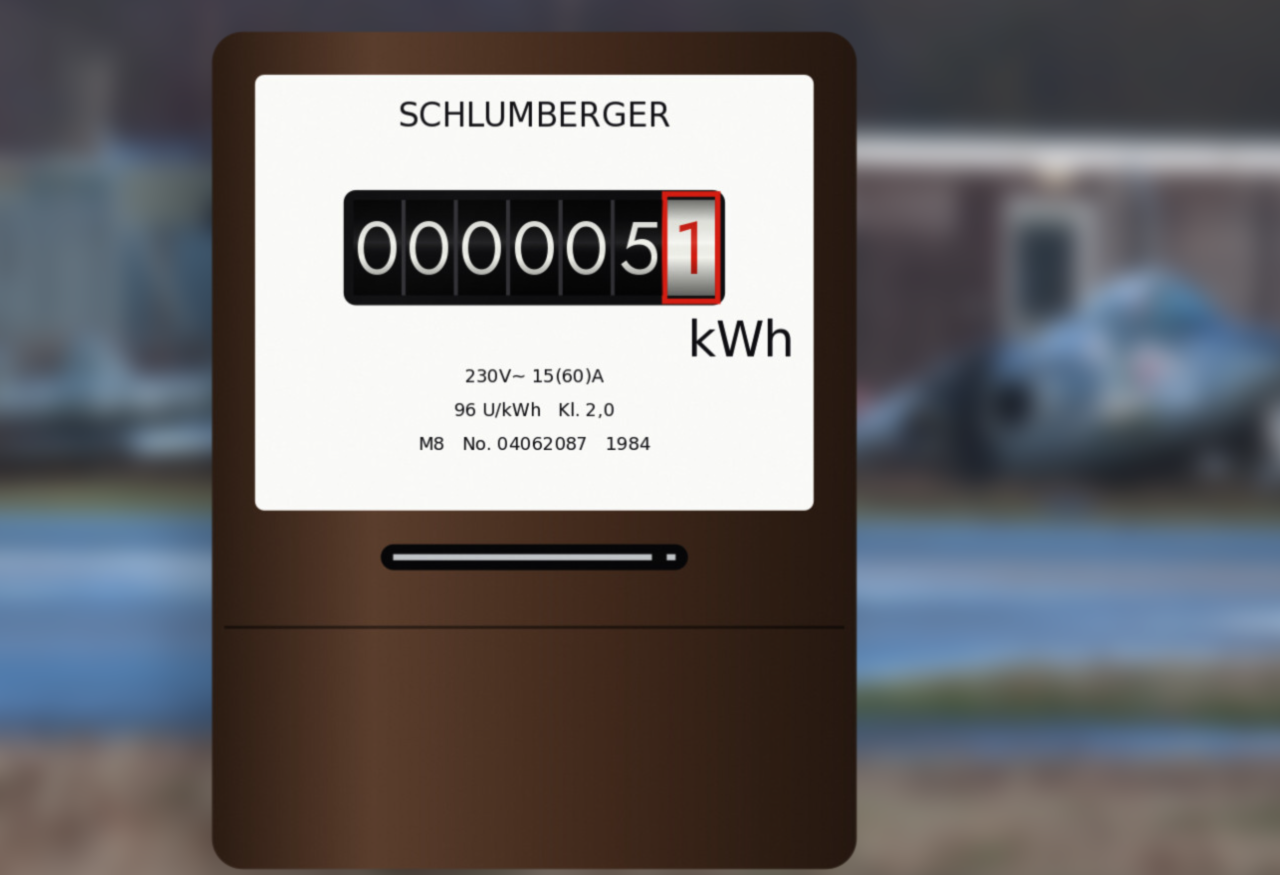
**5.1** kWh
